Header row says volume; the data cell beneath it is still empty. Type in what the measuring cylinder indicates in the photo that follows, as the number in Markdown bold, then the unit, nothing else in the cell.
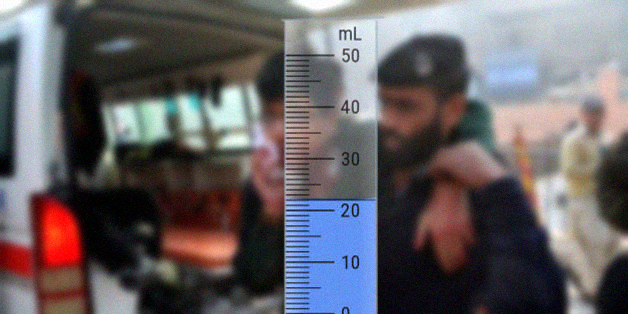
**22** mL
